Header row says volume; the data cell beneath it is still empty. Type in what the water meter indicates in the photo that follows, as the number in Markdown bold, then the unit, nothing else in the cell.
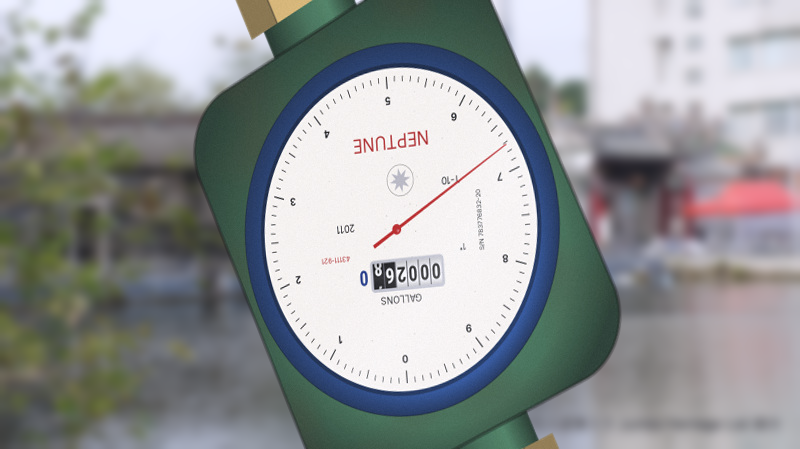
**2676.7** gal
